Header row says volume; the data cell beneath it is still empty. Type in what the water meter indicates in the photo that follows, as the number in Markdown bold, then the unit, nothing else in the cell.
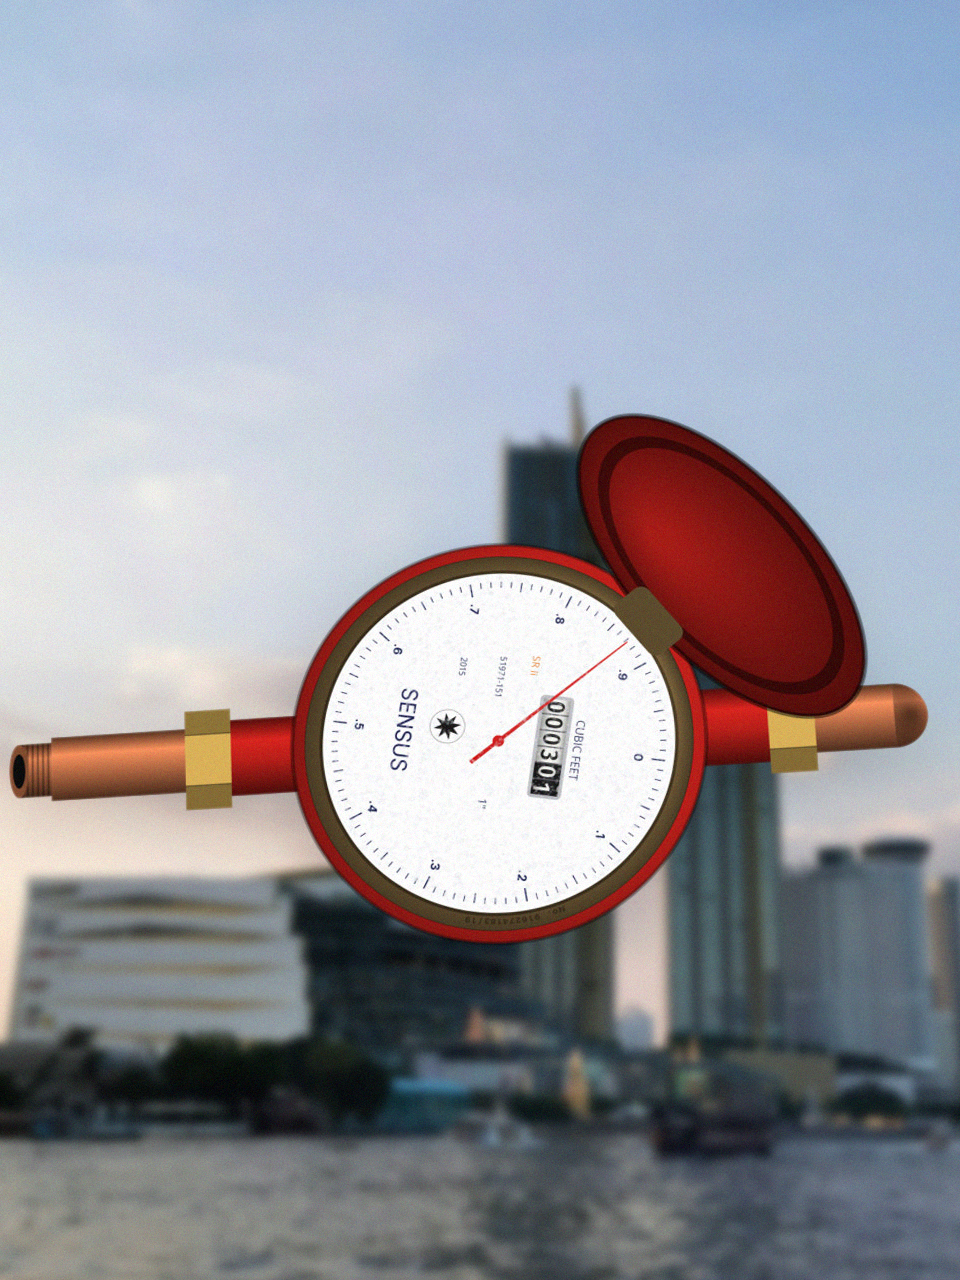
**300.87** ft³
